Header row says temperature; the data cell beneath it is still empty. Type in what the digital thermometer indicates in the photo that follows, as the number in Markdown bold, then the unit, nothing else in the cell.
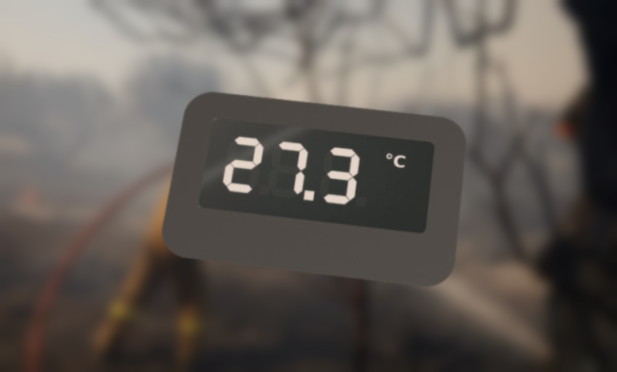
**27.3** °C
